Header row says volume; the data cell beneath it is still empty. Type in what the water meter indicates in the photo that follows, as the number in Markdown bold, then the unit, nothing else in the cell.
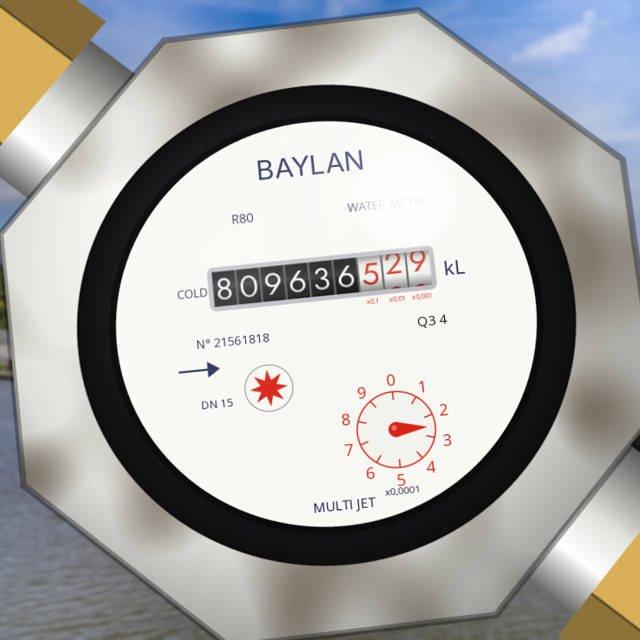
**809636.5292** kL
